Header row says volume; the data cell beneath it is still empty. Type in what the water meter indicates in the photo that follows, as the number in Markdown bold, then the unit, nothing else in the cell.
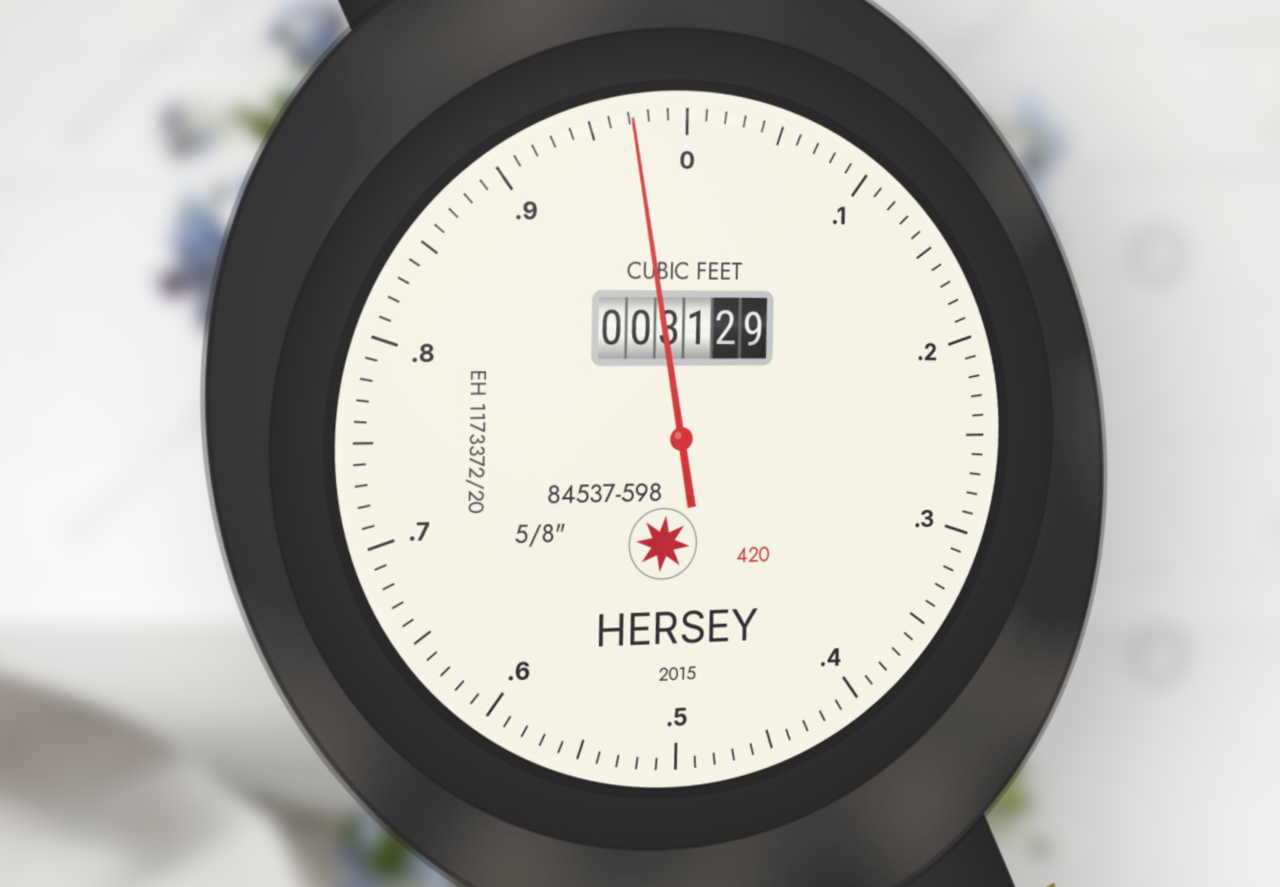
**3128.97** ft³
